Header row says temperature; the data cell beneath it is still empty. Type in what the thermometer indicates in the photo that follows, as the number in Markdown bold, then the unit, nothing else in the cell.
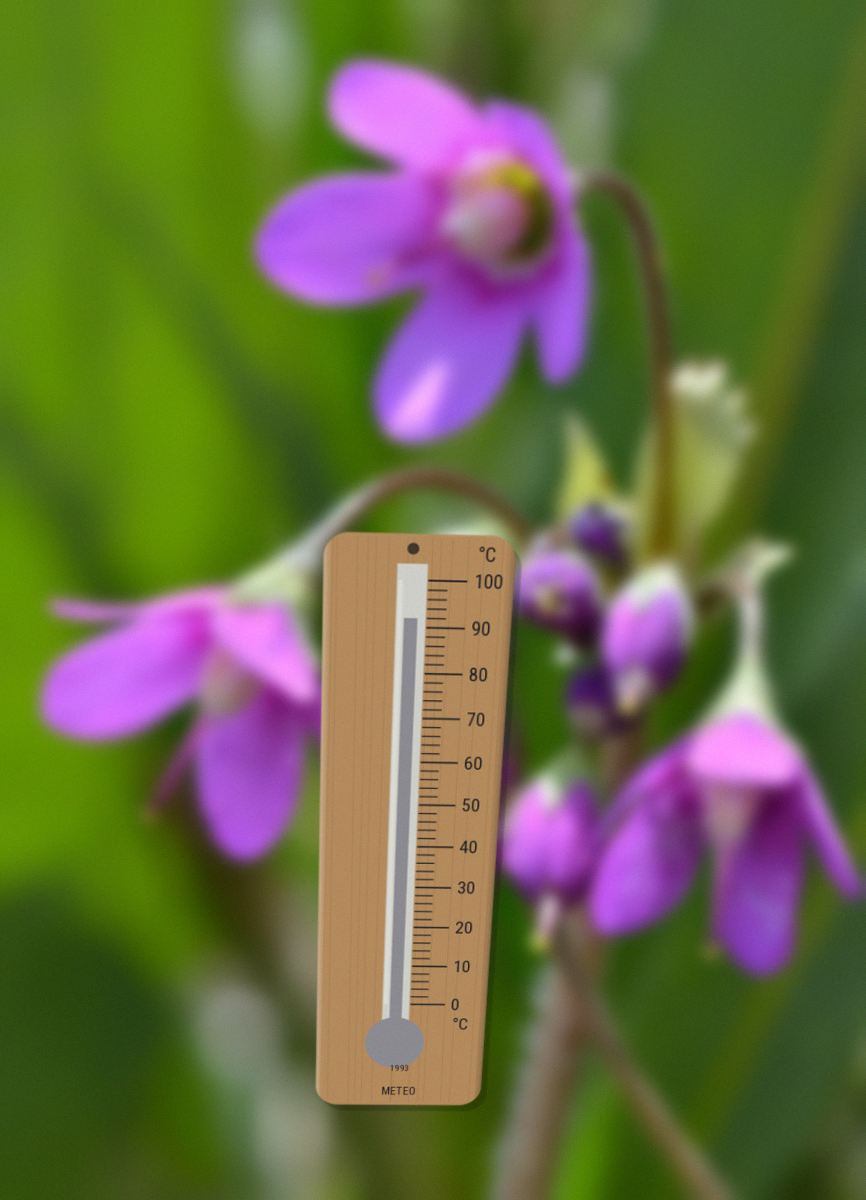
**92** °C
